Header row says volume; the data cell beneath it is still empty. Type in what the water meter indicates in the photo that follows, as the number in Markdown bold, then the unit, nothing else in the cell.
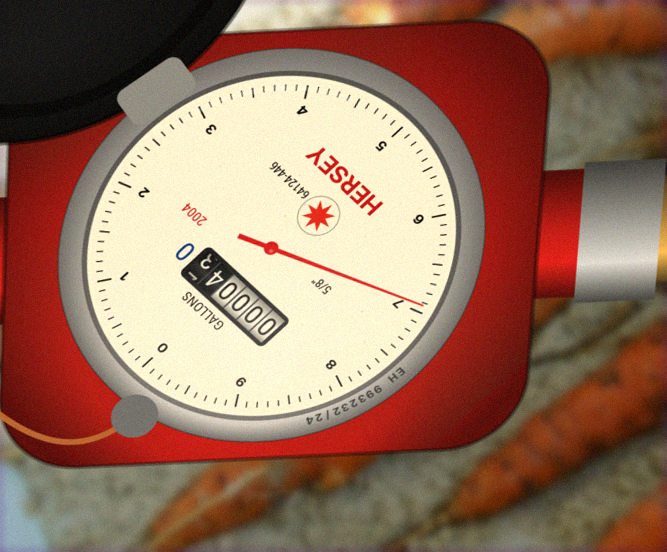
**426.9** gal
